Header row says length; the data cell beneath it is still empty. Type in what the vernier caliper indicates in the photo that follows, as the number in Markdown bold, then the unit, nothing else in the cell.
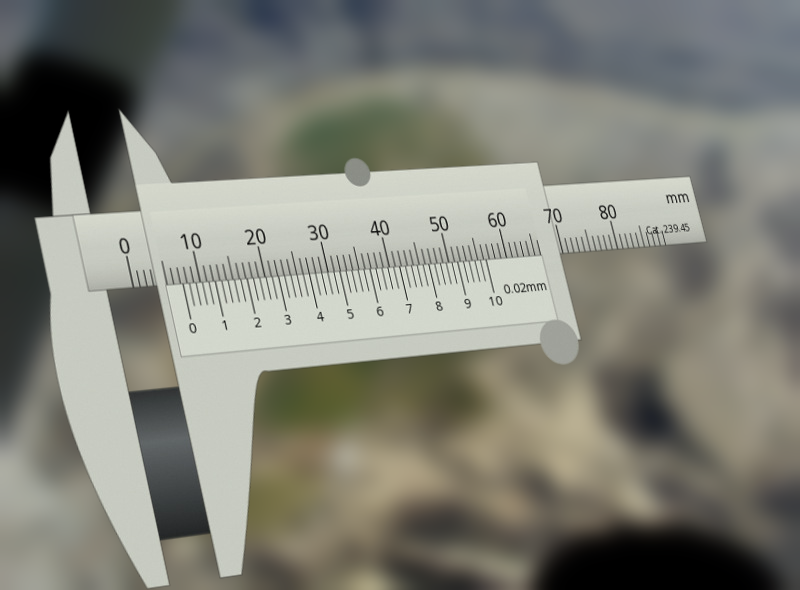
**7.4** mm
